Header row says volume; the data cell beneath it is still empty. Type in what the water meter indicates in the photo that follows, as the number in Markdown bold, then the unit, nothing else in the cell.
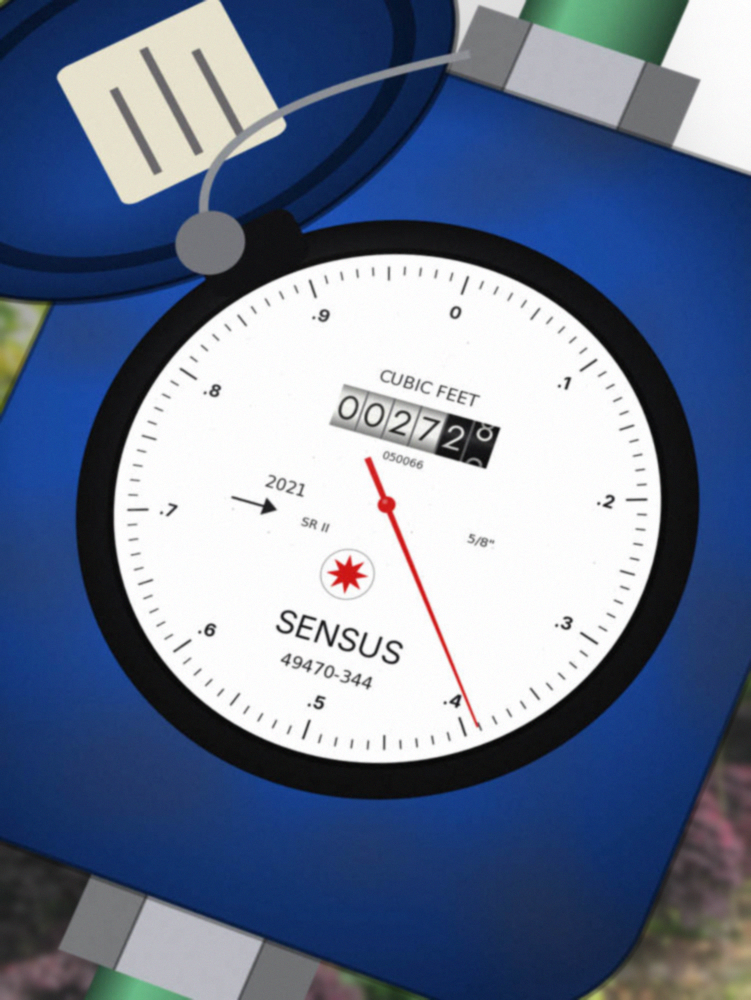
**2728.39** ft³
